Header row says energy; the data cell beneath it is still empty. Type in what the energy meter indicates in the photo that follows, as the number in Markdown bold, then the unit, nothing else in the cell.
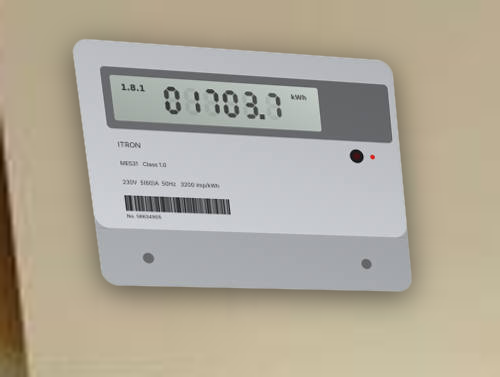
**1703.7** kWh
